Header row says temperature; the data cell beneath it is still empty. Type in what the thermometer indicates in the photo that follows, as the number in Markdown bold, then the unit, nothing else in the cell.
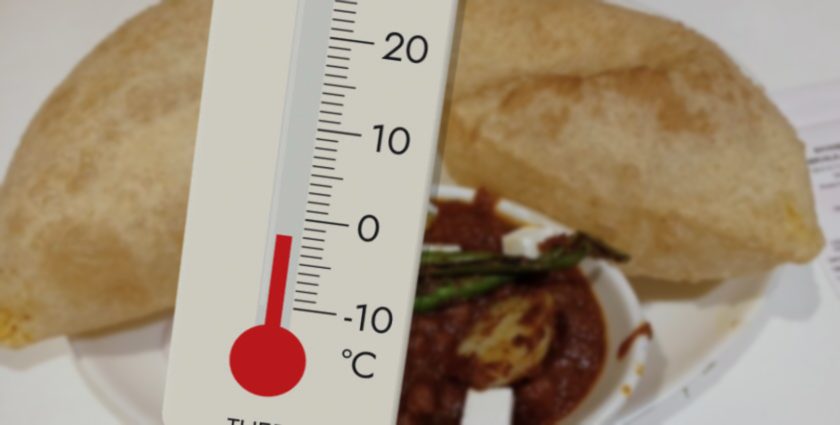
**-2** °C
